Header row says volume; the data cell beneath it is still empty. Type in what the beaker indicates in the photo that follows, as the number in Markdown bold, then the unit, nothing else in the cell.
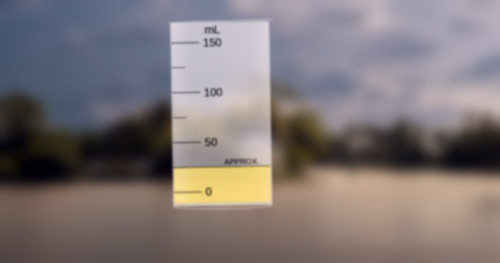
**25** mL
